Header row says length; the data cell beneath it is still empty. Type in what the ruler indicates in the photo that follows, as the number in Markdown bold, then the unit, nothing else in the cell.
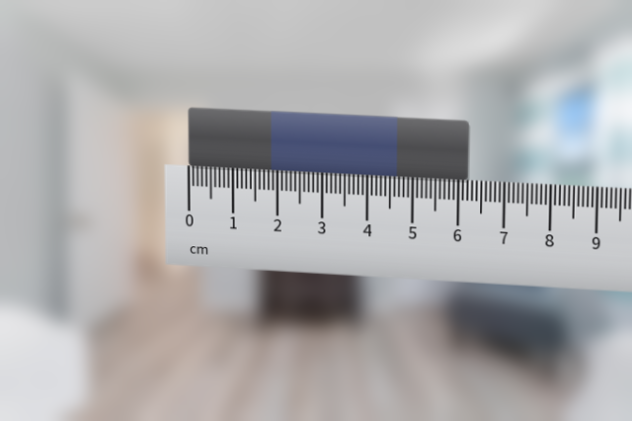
**6.2** cm
